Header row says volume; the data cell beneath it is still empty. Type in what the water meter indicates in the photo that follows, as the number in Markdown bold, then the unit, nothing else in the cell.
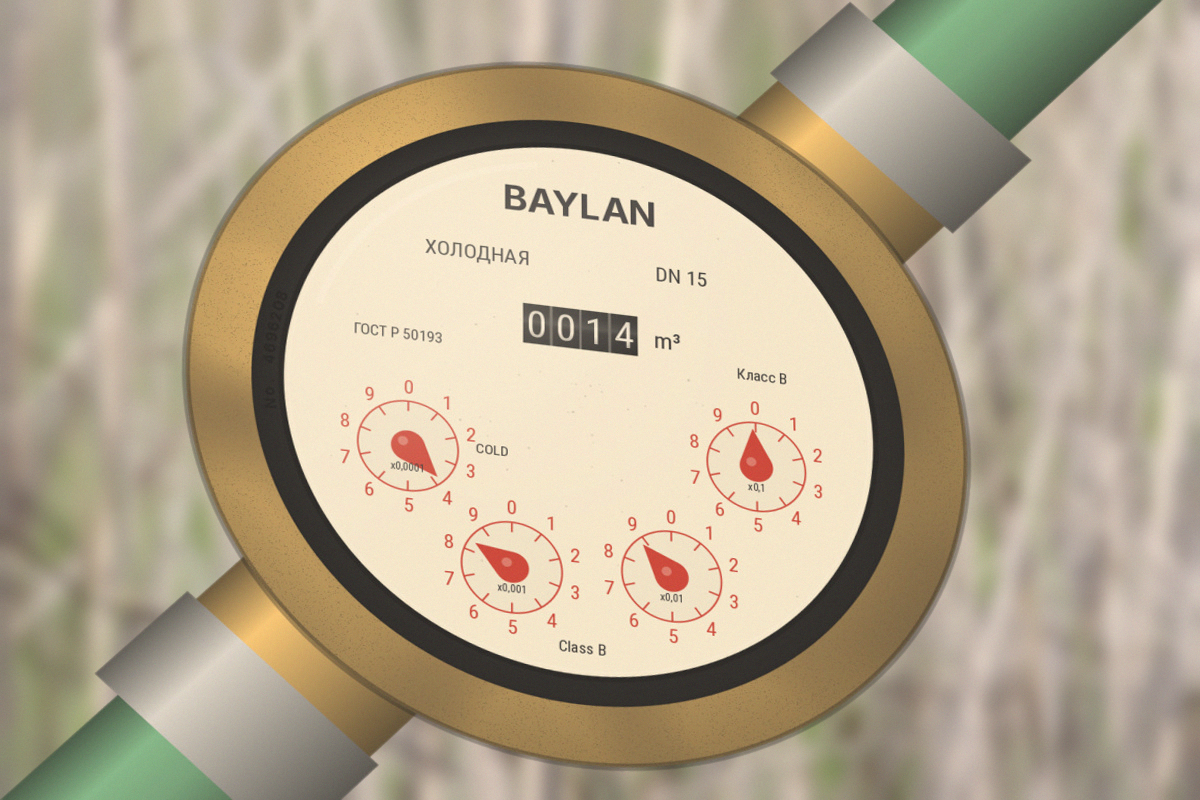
**13.9883** m³
